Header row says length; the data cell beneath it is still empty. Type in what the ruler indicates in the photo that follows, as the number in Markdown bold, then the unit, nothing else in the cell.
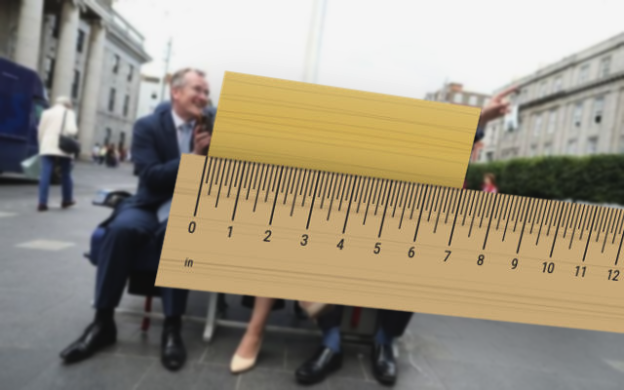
**7** in
